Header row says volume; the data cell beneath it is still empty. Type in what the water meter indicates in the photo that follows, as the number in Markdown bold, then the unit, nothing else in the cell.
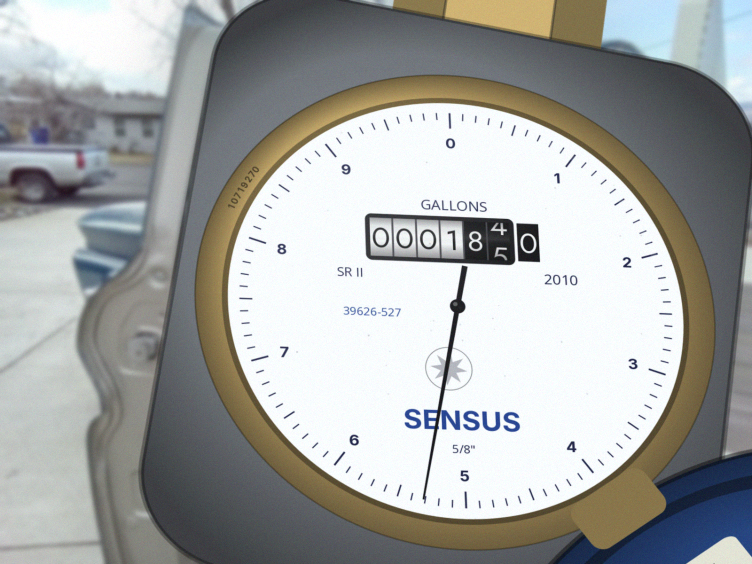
**1845.3** gal
